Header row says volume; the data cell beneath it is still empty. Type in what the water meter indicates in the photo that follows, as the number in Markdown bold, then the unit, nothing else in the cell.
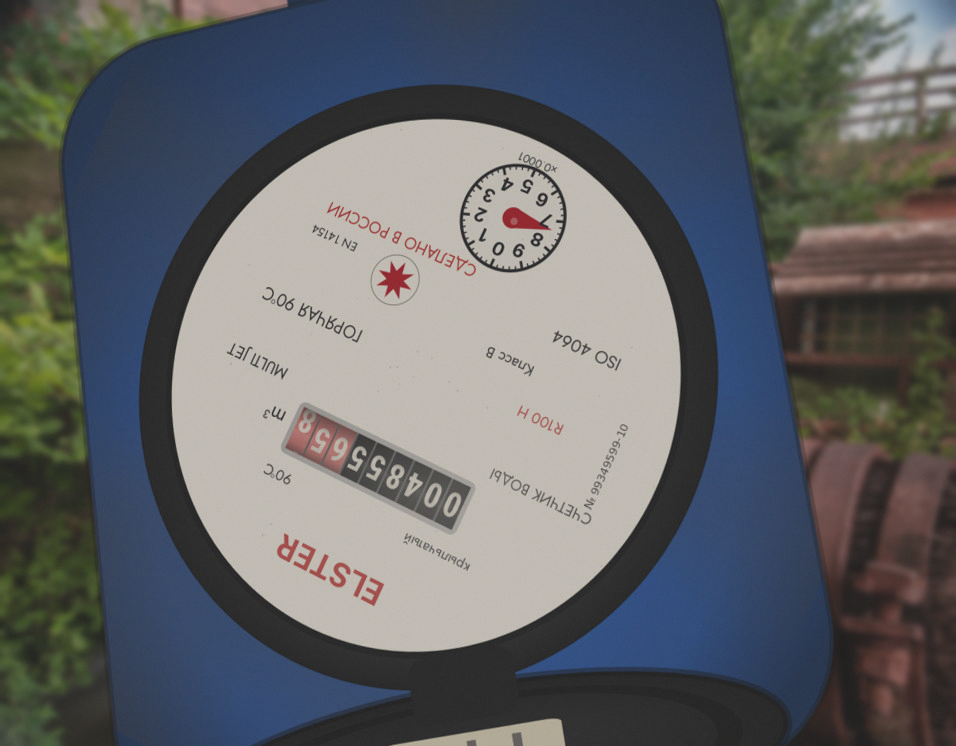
**4855.6577** m³
